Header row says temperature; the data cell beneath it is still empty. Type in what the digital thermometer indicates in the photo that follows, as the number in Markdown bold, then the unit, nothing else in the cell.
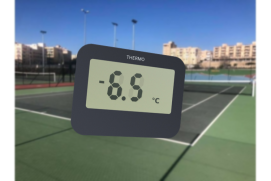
**-6.5** °C
